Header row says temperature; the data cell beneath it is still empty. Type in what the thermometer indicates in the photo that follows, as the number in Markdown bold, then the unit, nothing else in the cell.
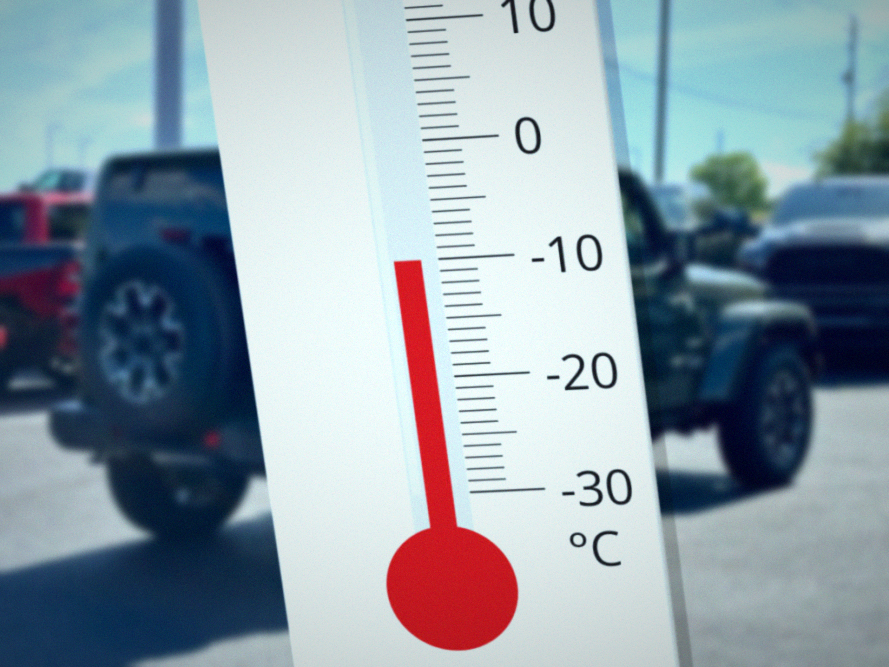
**-10** °C
